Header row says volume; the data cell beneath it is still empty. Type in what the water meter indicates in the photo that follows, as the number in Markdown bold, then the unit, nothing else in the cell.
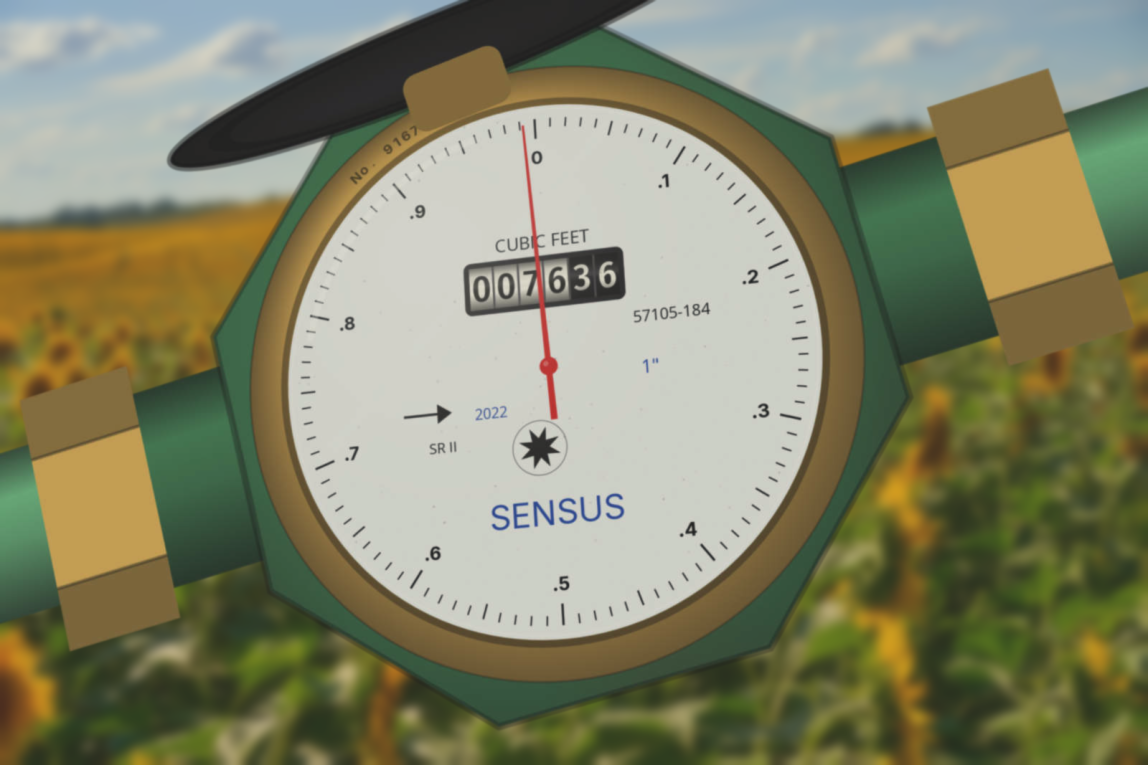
**7635.99** ft³
